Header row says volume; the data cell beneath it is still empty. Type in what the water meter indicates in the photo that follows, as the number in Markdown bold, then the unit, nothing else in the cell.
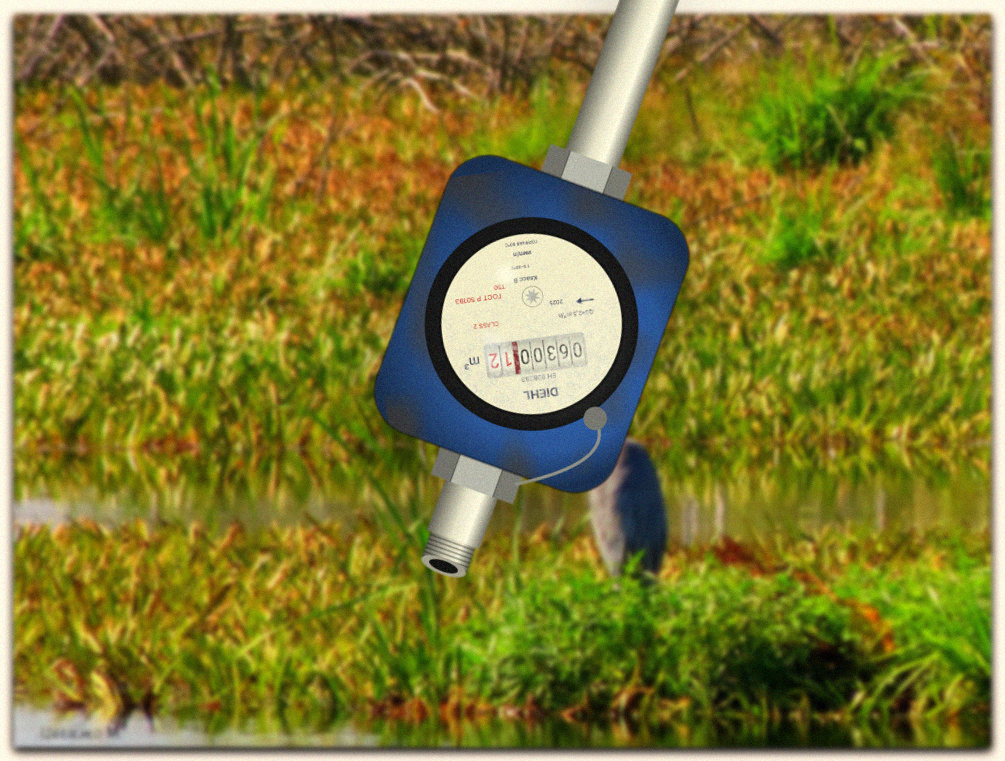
**6300.12** m³
